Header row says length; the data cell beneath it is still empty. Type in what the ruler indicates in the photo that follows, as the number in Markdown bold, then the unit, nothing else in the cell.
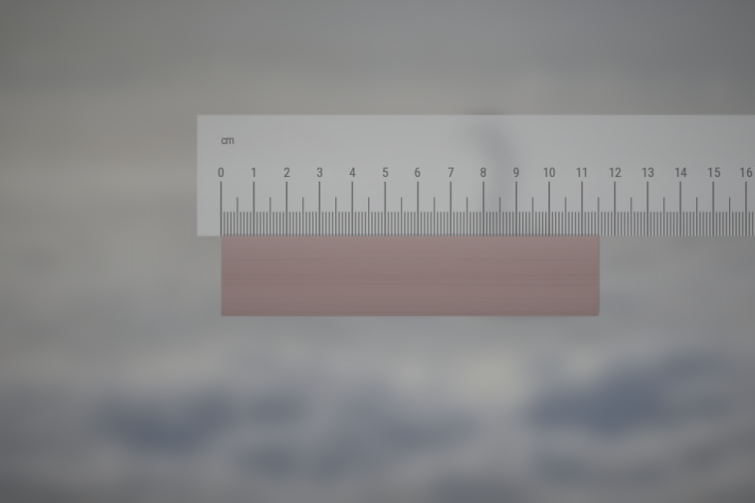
**11.5** cm
